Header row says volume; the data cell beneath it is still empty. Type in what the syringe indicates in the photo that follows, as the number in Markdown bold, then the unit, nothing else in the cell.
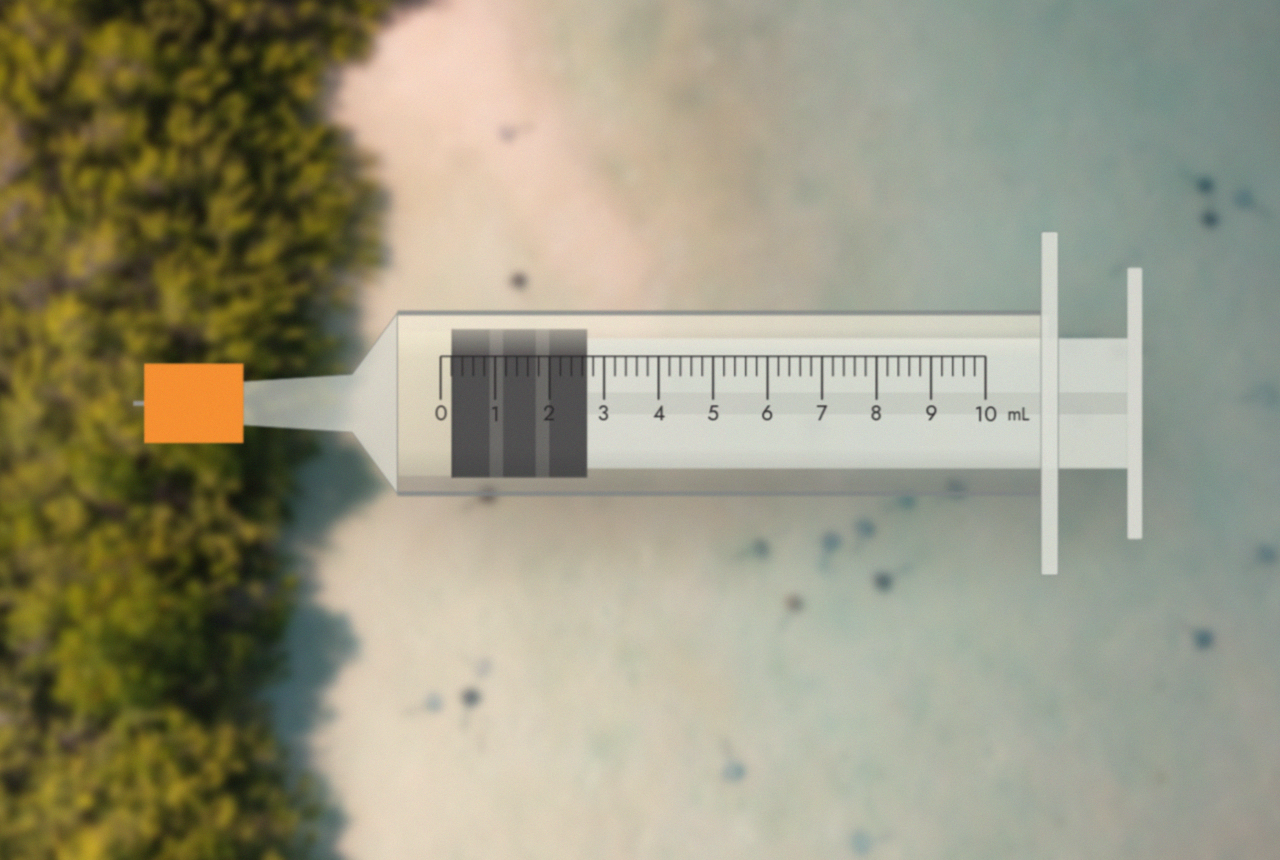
**0.2** mL
